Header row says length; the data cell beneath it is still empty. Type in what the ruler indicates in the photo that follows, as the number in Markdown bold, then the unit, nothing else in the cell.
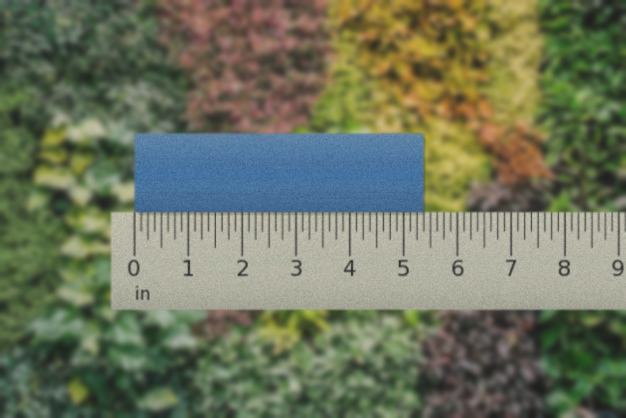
**5.375** in
